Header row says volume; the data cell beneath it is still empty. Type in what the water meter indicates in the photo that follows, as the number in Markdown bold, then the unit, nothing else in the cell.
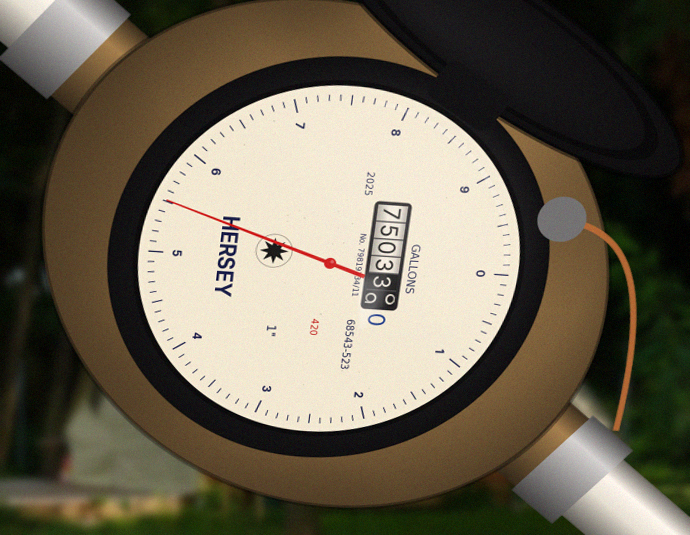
**7503385.5** gal
